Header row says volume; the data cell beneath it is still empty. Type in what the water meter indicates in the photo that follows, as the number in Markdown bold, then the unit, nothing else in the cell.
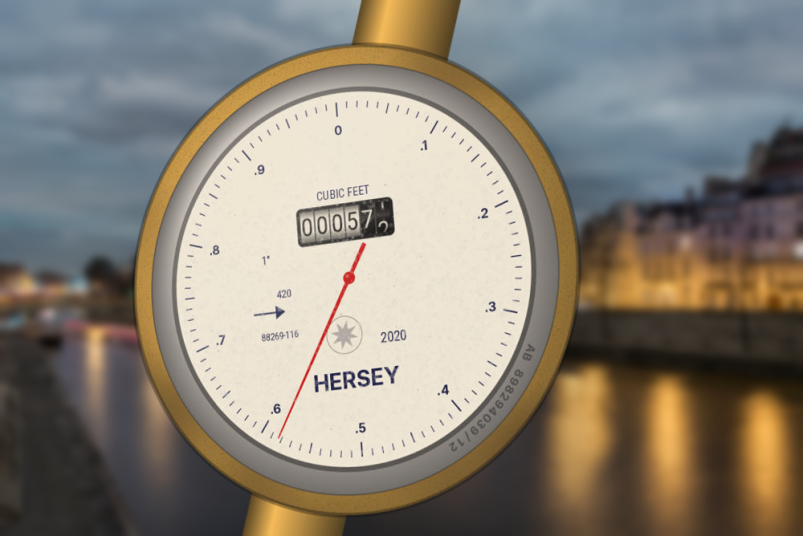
**571.58** ft³
